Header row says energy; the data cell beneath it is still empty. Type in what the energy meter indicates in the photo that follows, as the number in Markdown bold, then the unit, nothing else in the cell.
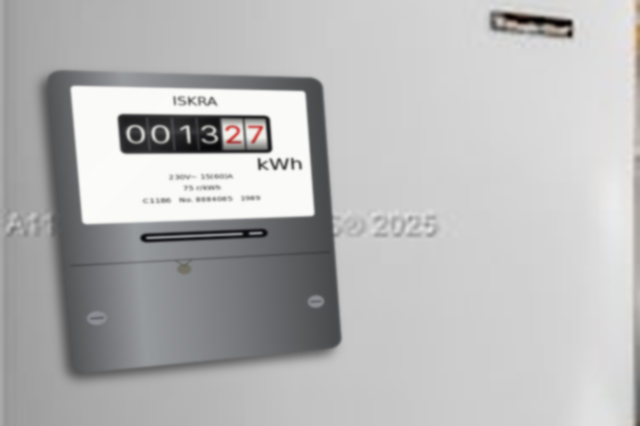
**13.27** kWh
